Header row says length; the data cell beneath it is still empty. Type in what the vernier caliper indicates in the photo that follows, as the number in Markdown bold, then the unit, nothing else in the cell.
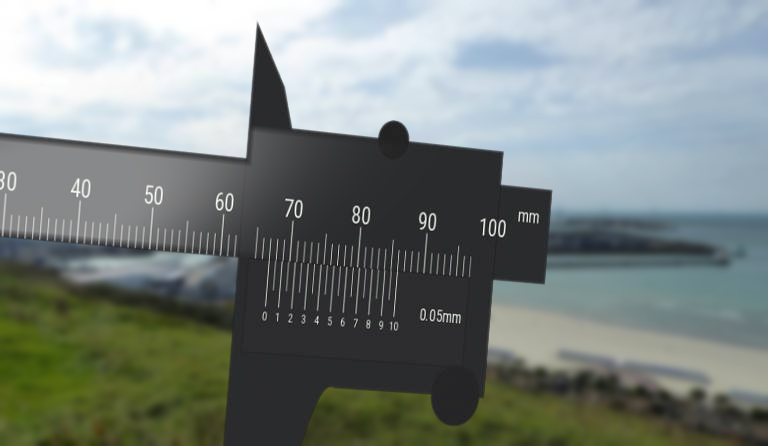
**67.0** mm
